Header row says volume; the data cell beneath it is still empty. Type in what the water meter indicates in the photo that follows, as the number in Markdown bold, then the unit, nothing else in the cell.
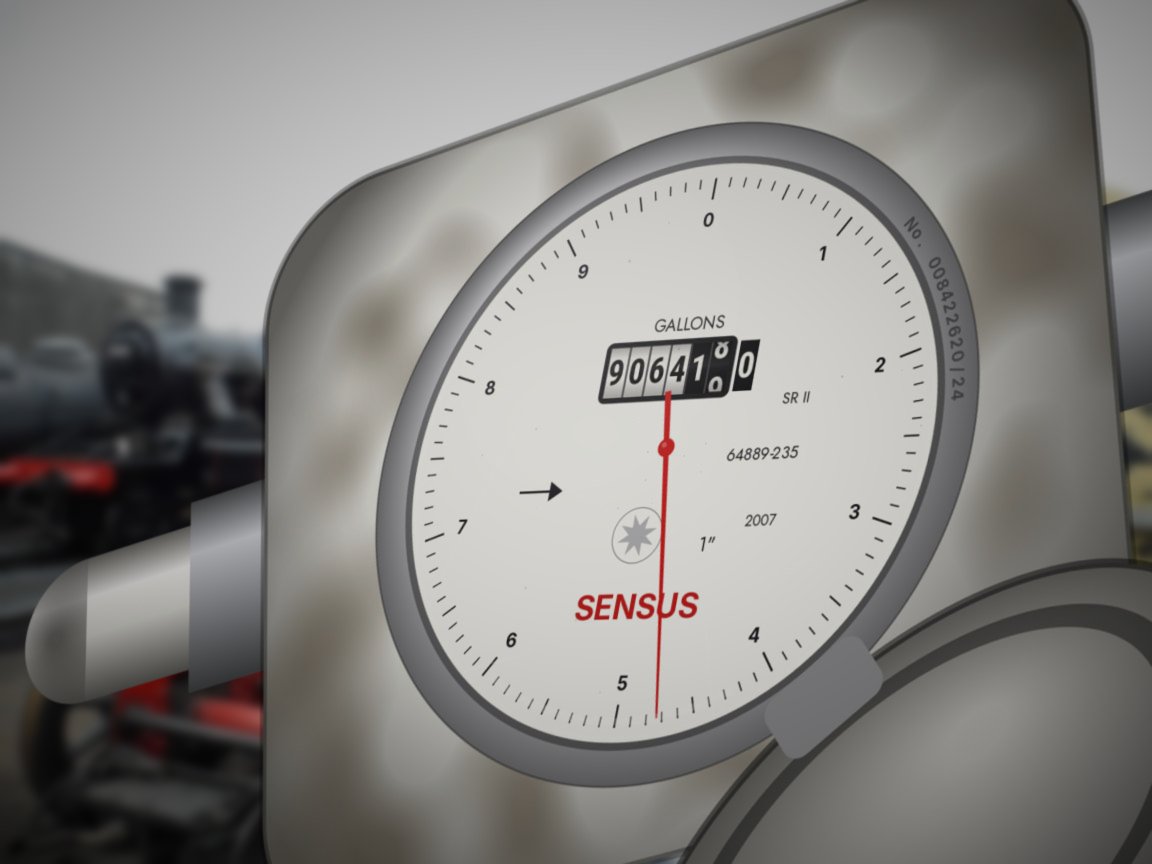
**9064184.7** gal
